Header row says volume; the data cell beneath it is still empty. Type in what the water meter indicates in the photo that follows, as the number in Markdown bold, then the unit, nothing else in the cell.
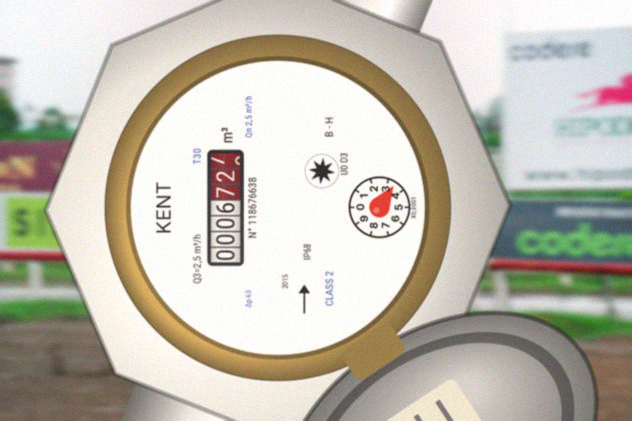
**6.7273** m³
